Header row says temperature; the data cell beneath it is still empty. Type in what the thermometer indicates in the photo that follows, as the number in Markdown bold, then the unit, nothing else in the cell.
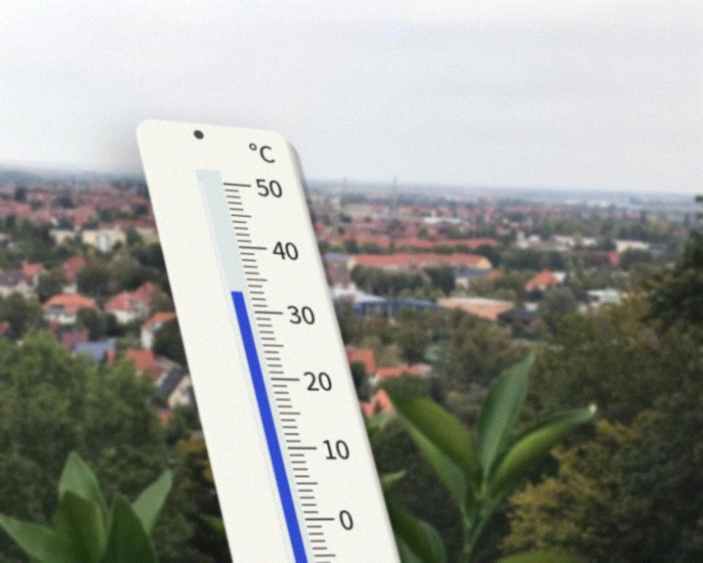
**33** °C
